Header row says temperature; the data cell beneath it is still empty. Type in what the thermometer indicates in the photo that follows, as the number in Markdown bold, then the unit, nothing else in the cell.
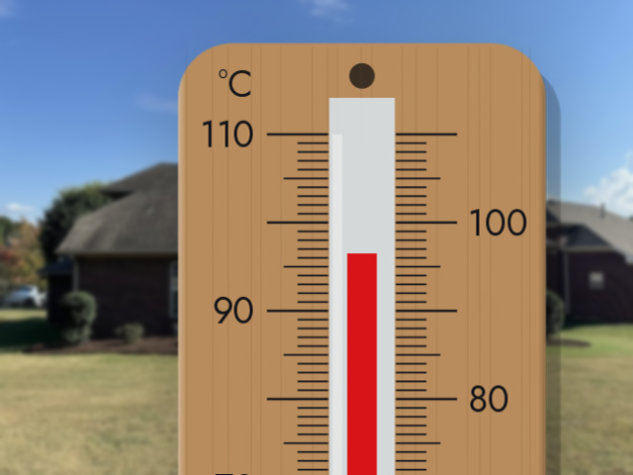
**96.5** °C
